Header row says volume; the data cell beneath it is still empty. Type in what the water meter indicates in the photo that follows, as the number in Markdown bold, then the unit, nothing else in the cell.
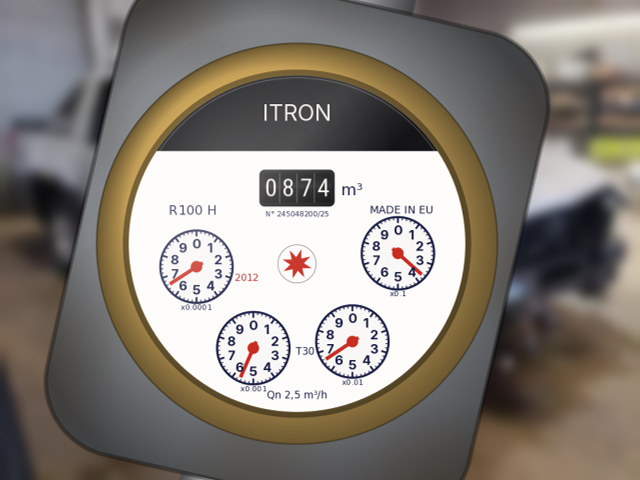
**874.3656** m³
